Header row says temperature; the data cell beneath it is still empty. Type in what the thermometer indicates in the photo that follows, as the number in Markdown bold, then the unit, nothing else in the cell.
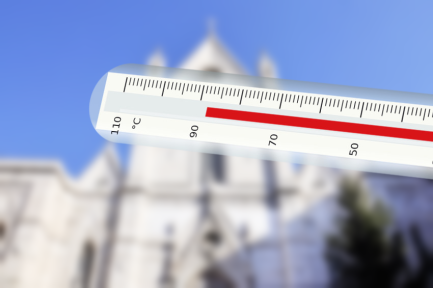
**88** °C
